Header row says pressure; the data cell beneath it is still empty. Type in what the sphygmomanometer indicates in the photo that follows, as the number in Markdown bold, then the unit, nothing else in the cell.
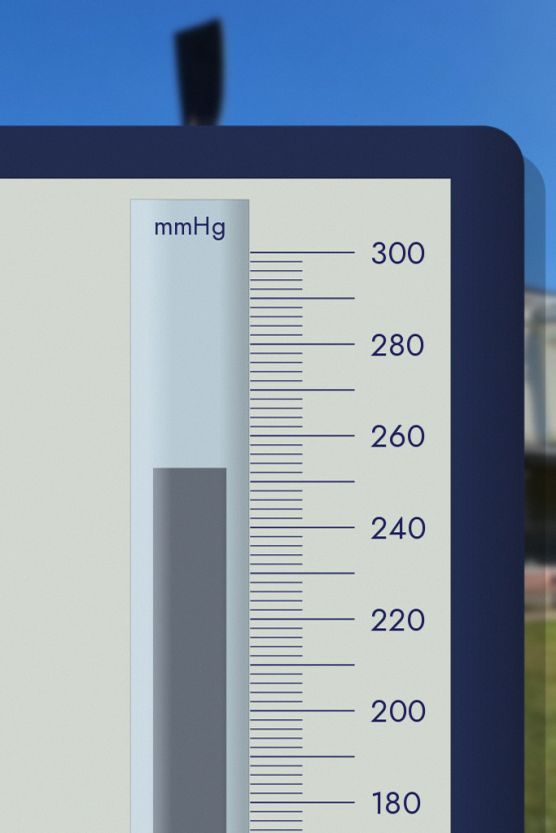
**253** mmHg
